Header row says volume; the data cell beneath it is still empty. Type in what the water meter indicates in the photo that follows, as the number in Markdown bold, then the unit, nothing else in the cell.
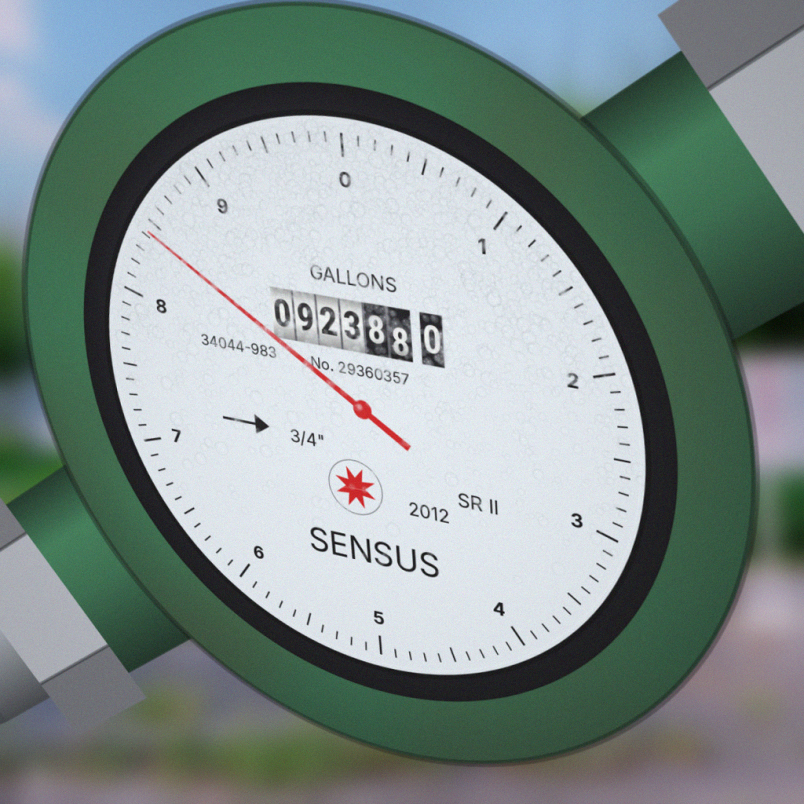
**923878.4** gal
